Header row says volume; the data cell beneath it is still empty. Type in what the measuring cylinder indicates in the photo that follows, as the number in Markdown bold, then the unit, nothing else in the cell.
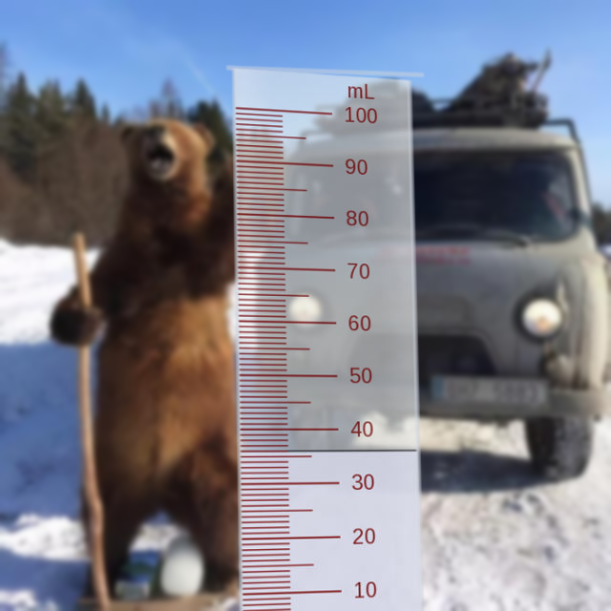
**36** mL
